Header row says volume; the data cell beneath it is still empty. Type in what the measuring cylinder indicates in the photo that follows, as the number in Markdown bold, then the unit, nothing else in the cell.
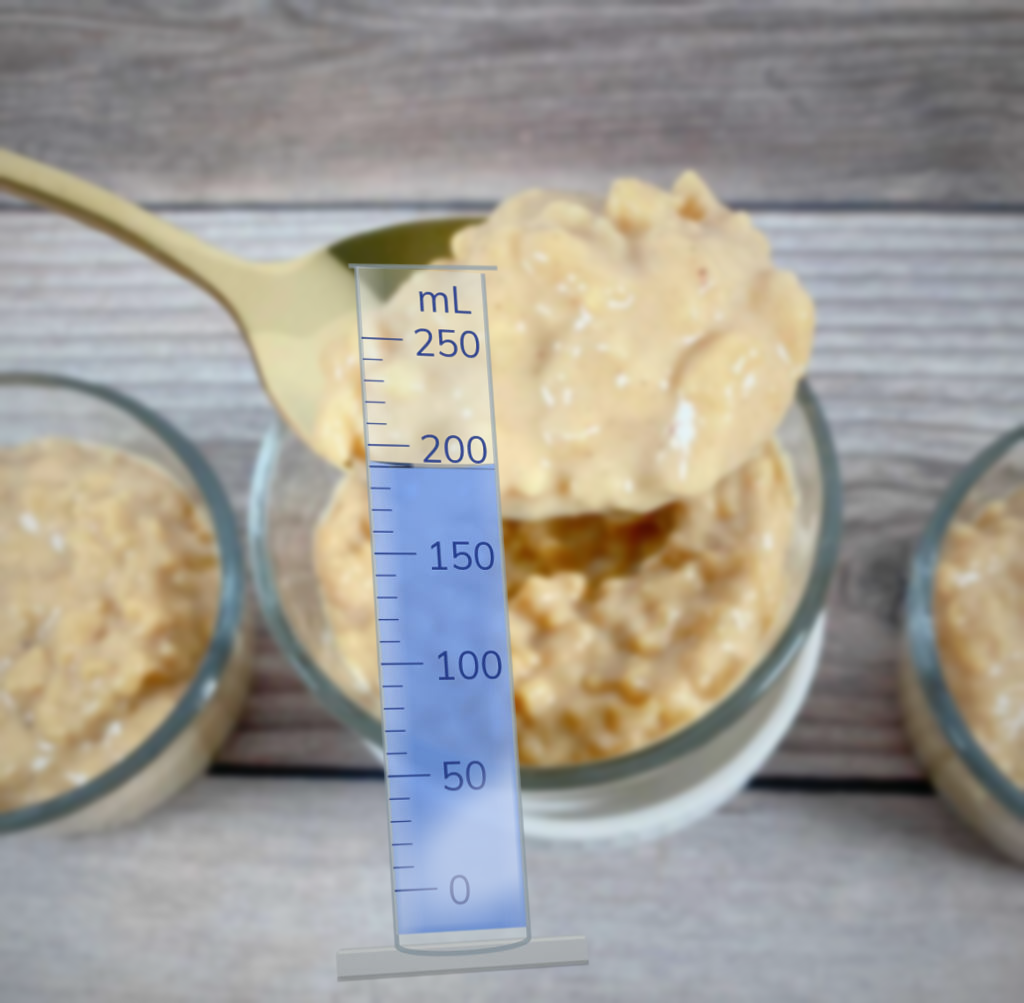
**190** mL
